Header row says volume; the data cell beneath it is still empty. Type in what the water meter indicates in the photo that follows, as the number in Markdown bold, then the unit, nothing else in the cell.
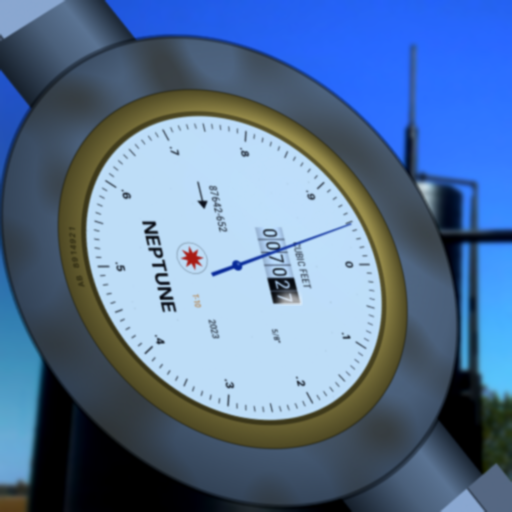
**7026.95** ft³
